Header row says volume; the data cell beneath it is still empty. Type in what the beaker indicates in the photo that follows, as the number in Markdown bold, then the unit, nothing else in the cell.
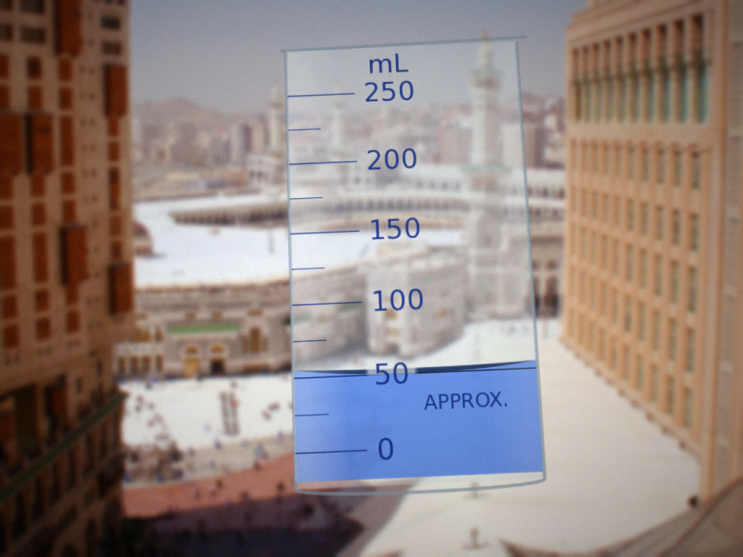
**50** mL
